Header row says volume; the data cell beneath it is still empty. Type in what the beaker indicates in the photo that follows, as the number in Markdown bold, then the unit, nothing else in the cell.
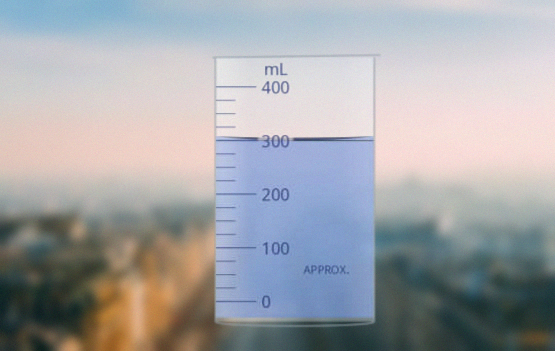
**300** mL
